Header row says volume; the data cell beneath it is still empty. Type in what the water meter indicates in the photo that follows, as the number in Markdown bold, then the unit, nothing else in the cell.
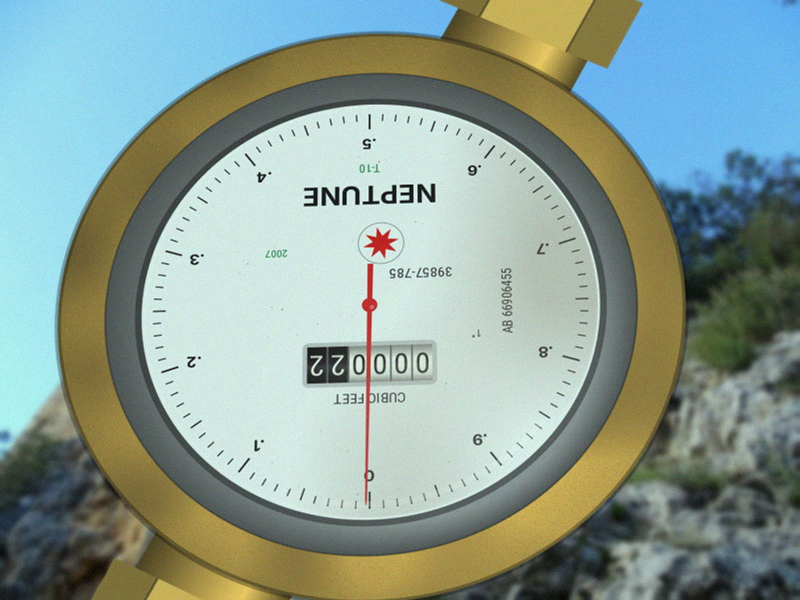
**22.00** ft³
